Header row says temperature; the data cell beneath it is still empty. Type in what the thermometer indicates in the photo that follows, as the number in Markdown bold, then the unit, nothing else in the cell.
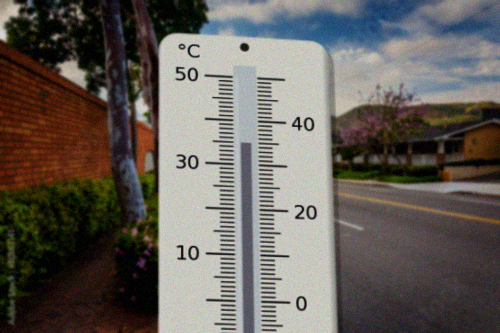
**35** °C
